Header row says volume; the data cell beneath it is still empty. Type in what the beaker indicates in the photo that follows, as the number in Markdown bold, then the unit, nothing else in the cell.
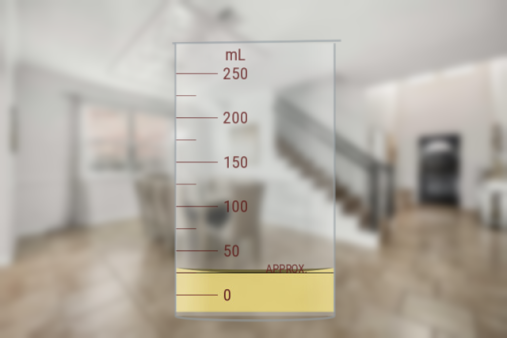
**25** mL
